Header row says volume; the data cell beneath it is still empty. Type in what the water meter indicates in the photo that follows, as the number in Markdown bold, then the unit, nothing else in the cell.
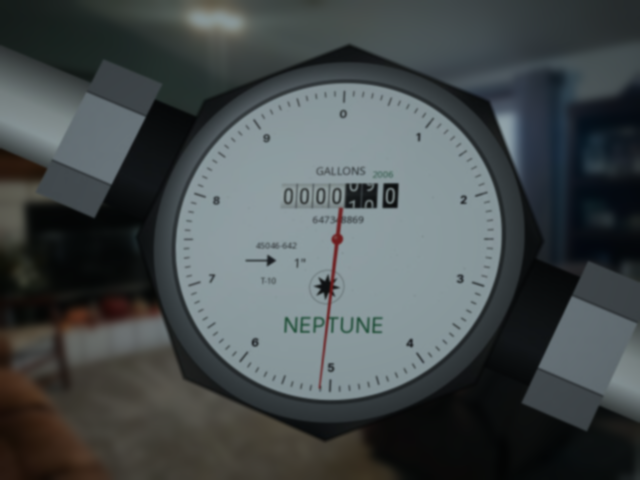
**95.1** gal
